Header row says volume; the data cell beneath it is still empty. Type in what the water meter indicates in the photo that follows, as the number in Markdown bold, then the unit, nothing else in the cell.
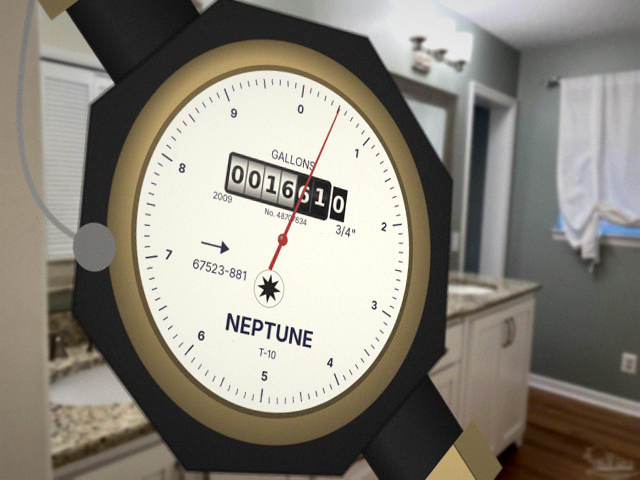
**16610.5** gal
